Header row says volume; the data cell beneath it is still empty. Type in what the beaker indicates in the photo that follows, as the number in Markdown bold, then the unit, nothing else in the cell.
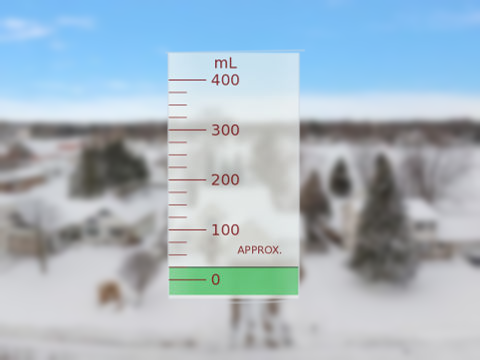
**25** mL
